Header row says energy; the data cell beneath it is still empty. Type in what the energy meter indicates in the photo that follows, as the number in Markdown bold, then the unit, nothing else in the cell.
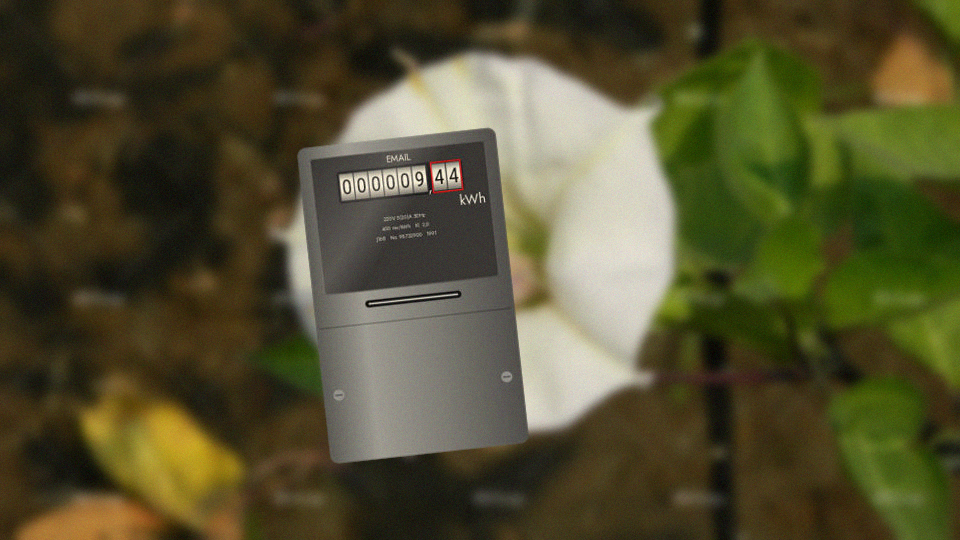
**9.44** kWh
